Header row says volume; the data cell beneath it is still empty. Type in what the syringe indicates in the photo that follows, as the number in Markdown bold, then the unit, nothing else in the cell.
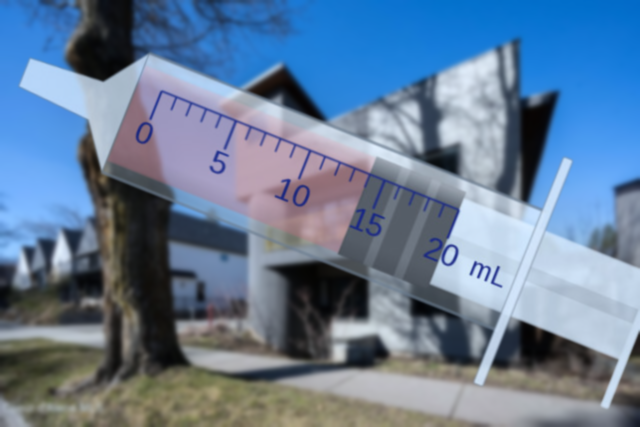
**14** mL
